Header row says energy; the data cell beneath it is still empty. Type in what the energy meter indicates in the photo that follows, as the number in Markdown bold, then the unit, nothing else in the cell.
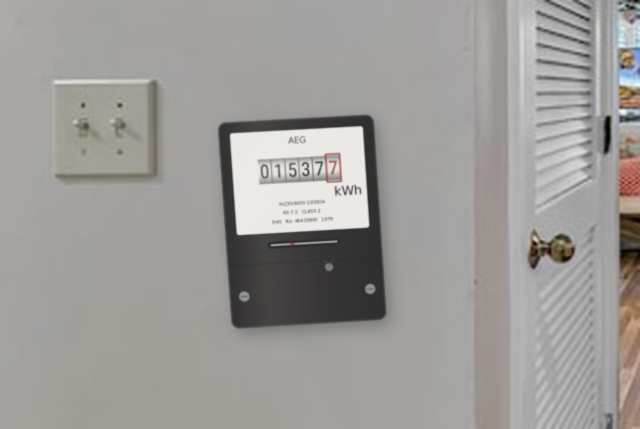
**1537.7** kWh
